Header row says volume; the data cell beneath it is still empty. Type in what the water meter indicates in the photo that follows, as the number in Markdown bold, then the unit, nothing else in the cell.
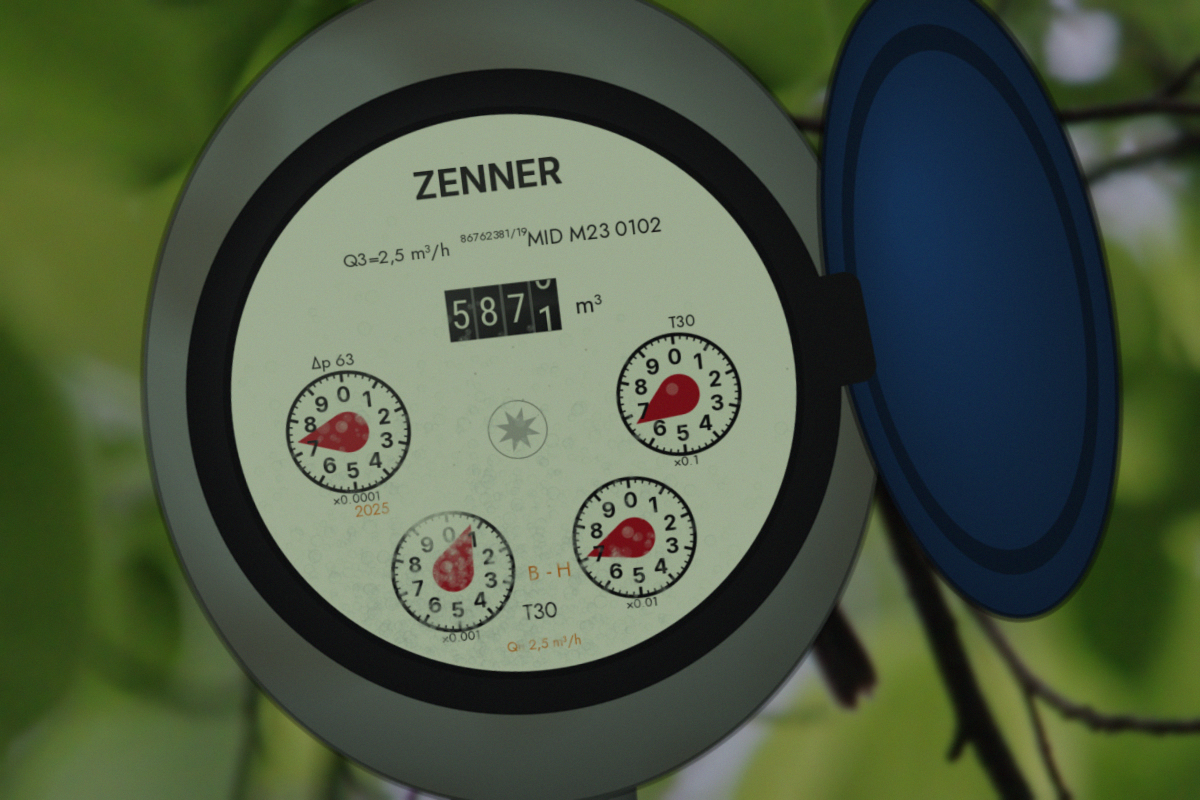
**5870.6707** m³
